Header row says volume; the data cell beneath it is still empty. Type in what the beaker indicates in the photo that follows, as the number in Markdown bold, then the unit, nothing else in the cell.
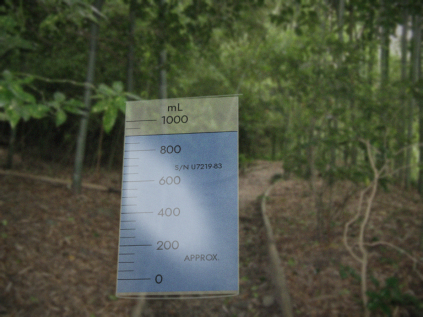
**900** mL
